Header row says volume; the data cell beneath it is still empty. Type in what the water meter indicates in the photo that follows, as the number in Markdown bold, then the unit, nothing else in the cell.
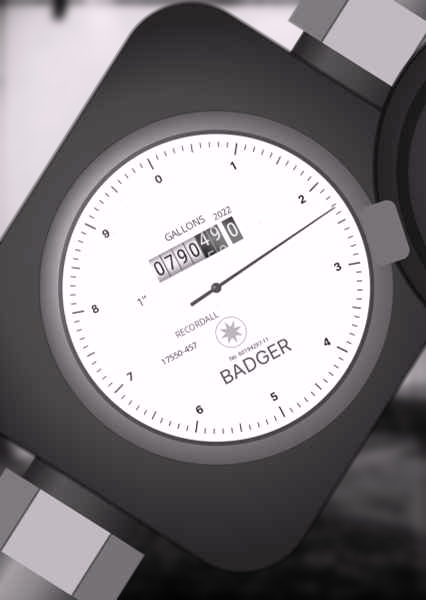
**790492.3** gal
